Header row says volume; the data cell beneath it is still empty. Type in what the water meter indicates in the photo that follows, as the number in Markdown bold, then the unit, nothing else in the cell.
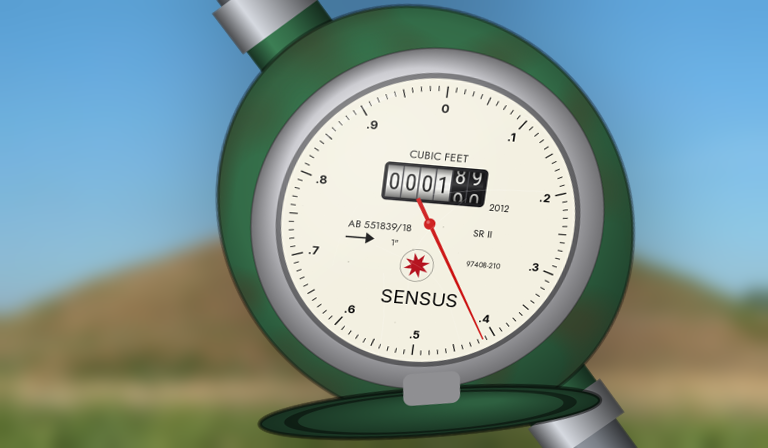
**189.41** ft³
